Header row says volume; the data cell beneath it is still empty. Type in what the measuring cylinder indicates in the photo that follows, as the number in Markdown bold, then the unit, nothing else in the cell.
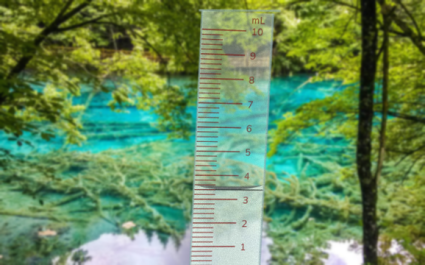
**3.4** mL
